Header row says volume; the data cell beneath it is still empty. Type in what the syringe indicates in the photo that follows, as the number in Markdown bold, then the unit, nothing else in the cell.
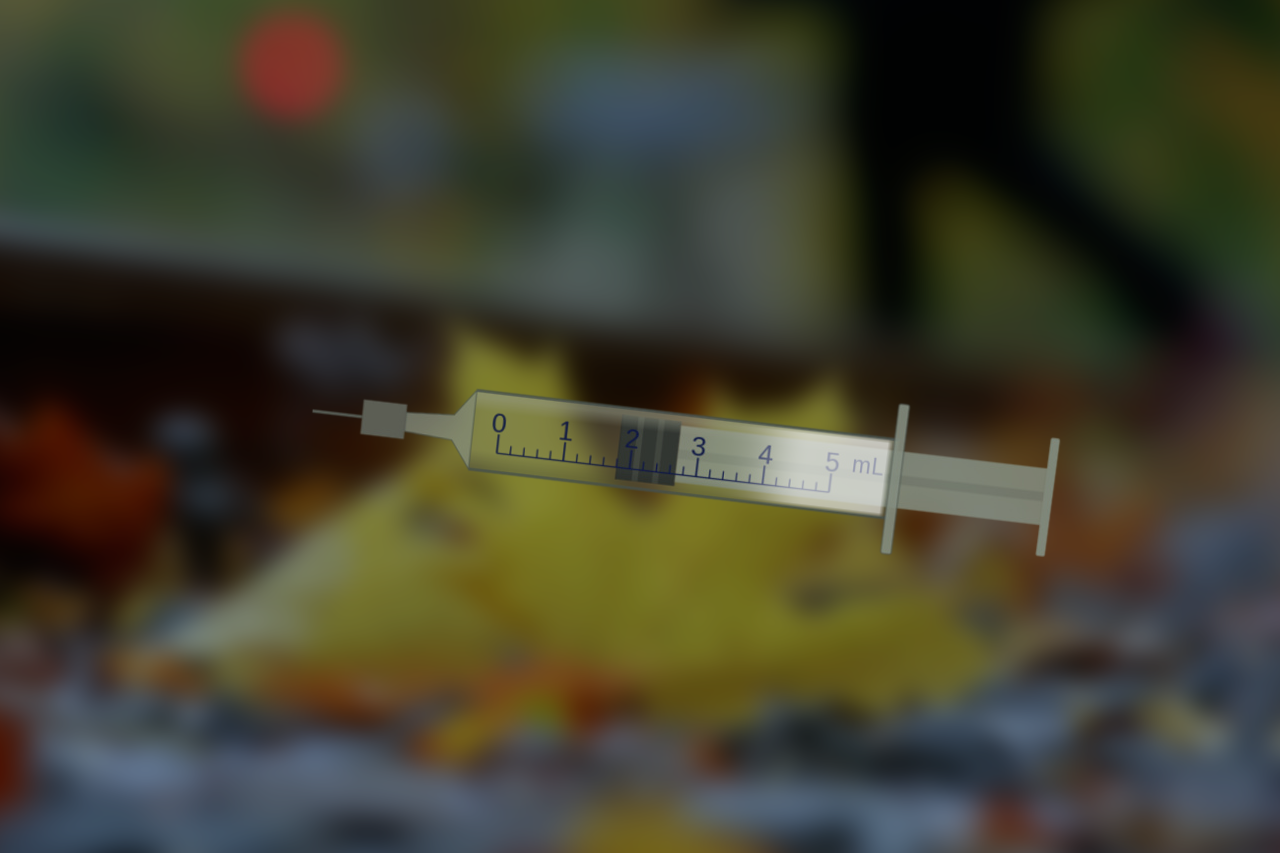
**1.8** mL
